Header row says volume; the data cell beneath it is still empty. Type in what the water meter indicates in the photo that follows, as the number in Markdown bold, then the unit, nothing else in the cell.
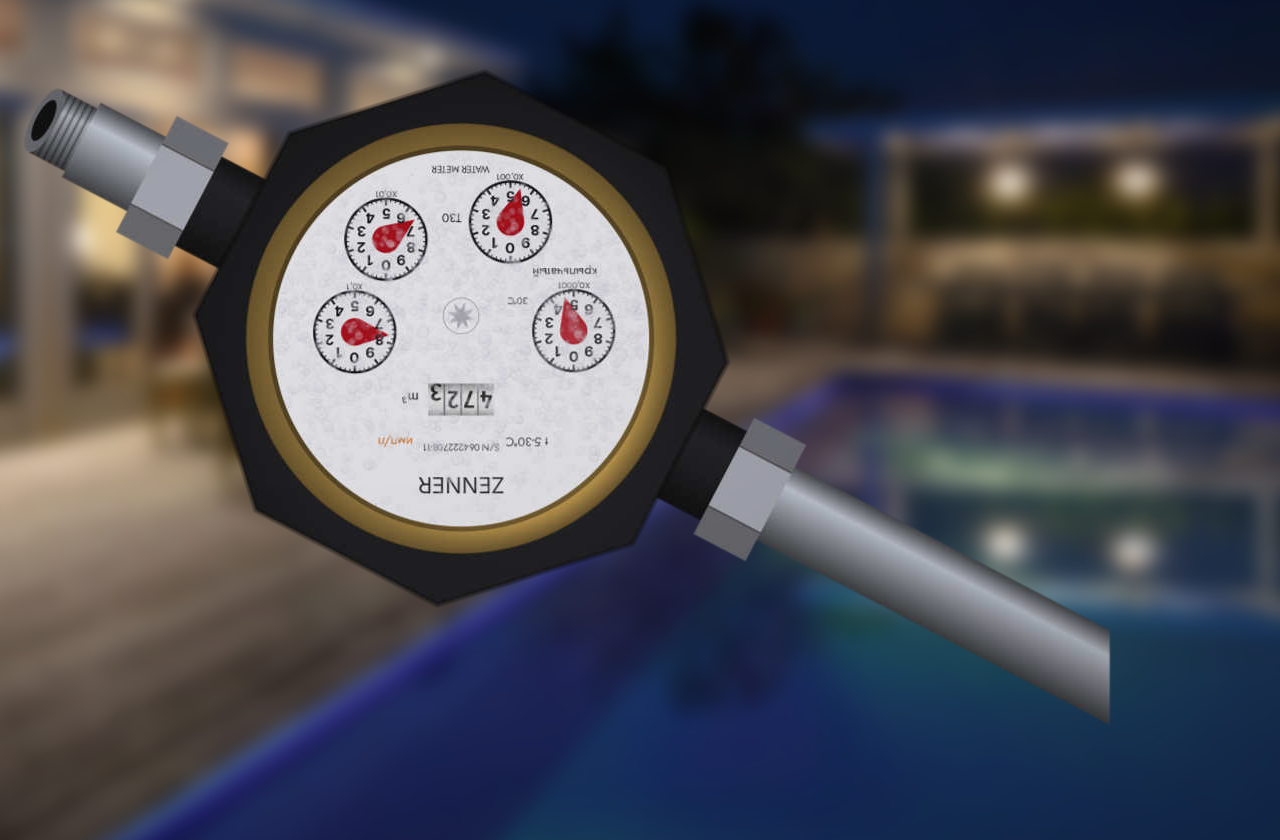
**4722.7654** m³
